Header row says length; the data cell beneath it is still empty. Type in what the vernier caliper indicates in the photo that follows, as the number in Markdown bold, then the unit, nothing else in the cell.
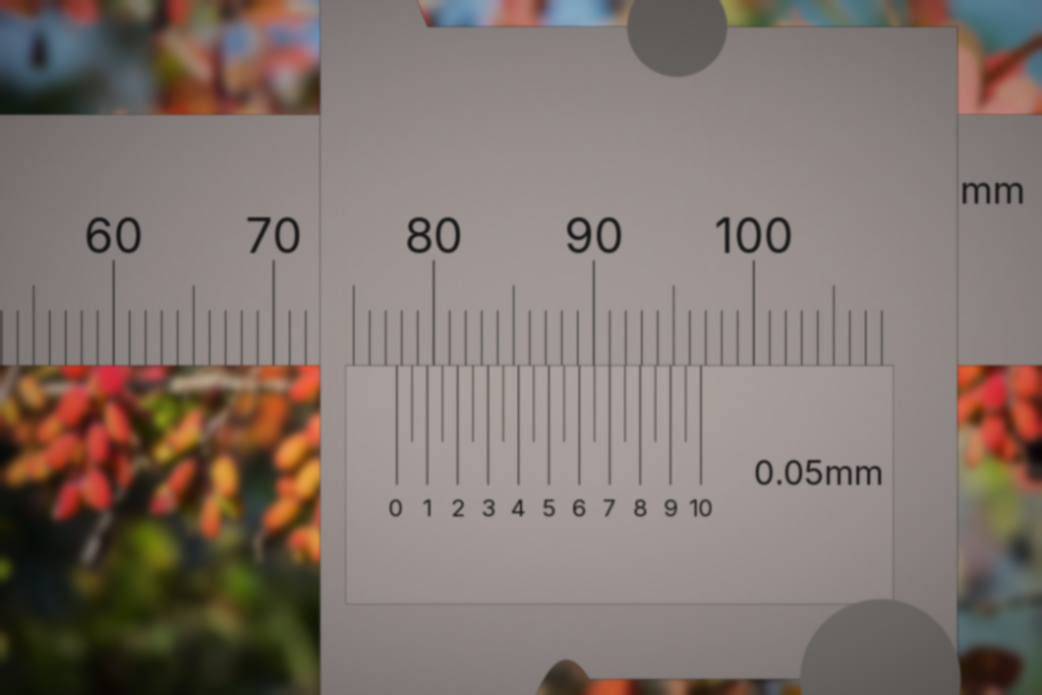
**77.7** mm
